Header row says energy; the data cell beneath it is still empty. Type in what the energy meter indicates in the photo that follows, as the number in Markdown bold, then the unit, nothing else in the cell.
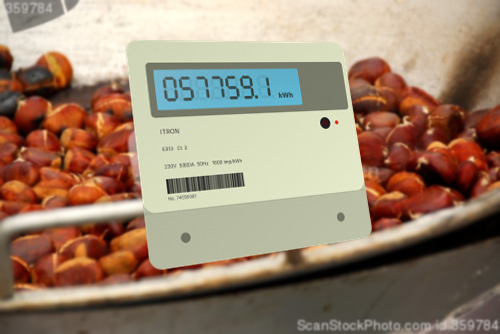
**57759.1** kWh
